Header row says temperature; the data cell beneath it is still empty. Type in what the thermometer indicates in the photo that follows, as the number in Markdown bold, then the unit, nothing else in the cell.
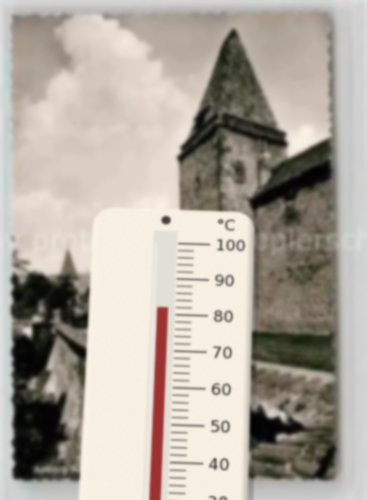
**82** °C
